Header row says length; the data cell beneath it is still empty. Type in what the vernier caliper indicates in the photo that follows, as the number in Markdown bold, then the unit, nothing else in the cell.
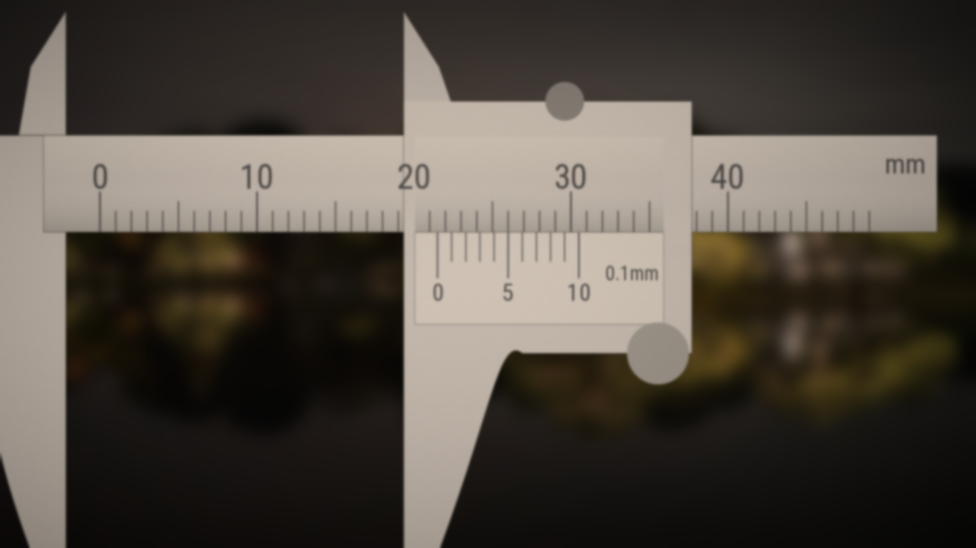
**21.5** mm
